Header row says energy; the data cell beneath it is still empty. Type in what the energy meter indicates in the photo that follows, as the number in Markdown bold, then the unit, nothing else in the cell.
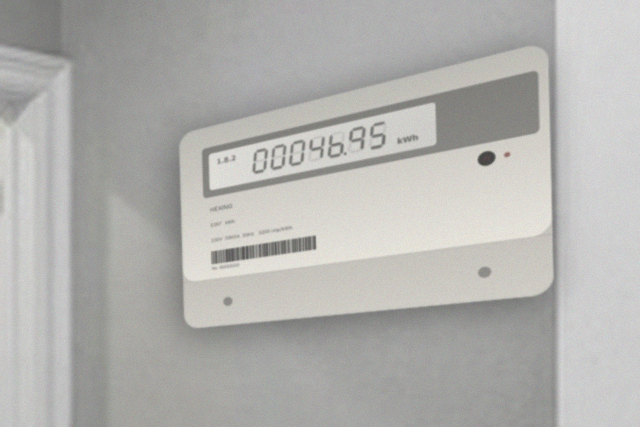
**46.95** kWh
